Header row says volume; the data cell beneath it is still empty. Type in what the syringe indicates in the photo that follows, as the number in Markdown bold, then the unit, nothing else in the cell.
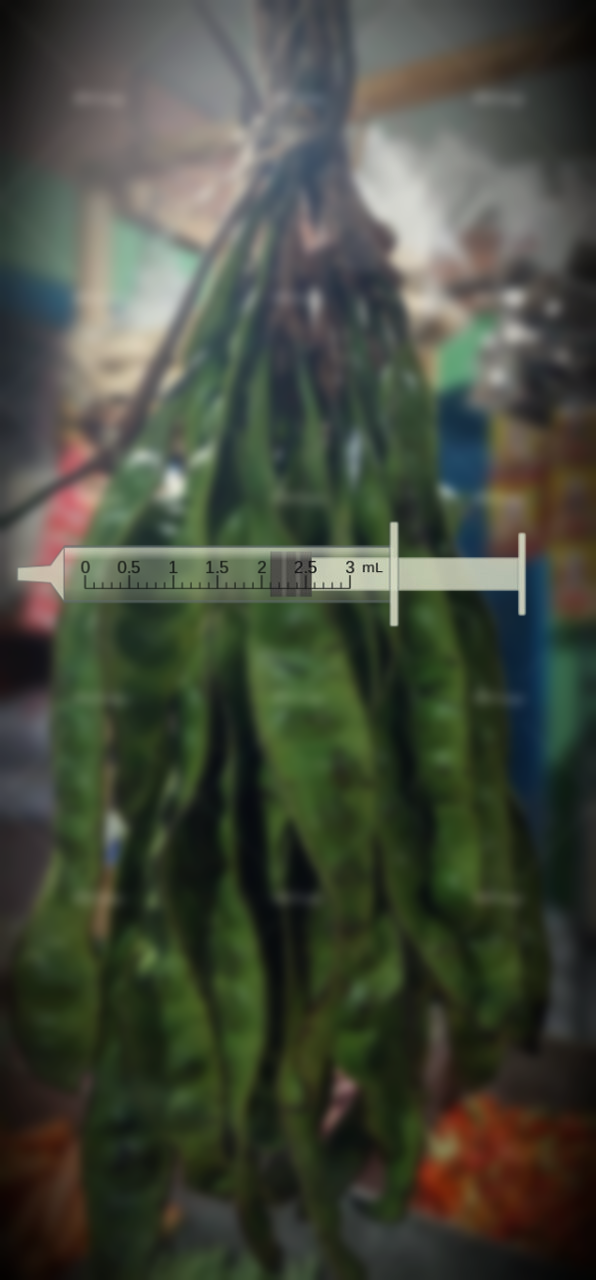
**2.1** mL
